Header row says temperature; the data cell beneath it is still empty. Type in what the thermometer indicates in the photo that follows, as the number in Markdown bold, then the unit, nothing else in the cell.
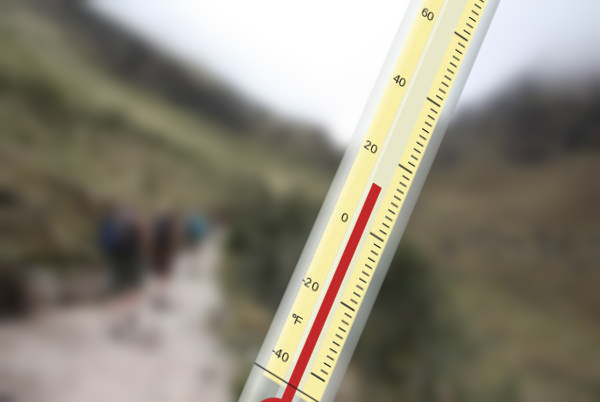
**12** °F
